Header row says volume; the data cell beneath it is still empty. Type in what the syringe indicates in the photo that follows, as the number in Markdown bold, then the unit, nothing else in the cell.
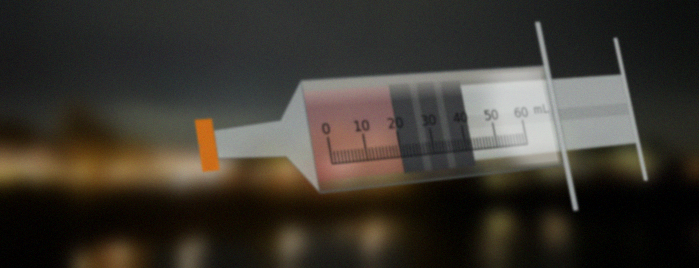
**20** mL
